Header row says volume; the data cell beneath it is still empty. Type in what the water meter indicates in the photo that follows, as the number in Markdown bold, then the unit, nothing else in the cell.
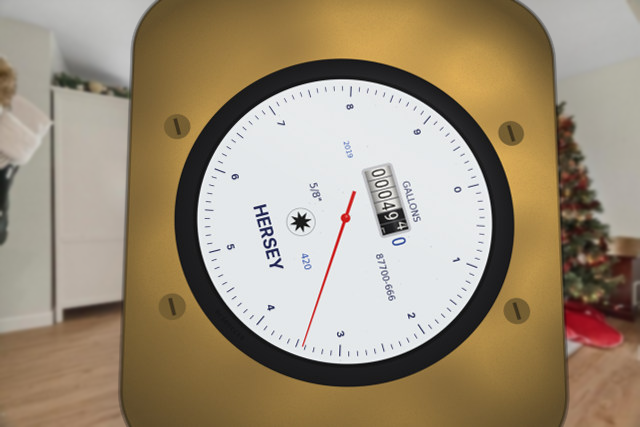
**4943.4** gal
